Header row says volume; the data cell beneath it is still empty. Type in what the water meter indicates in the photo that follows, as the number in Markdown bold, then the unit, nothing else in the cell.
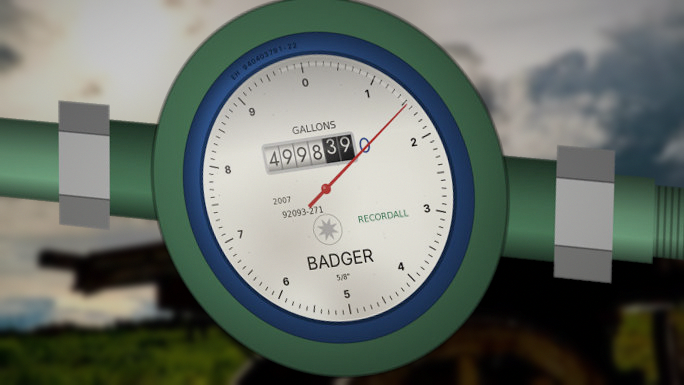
**4998391.5** gal
